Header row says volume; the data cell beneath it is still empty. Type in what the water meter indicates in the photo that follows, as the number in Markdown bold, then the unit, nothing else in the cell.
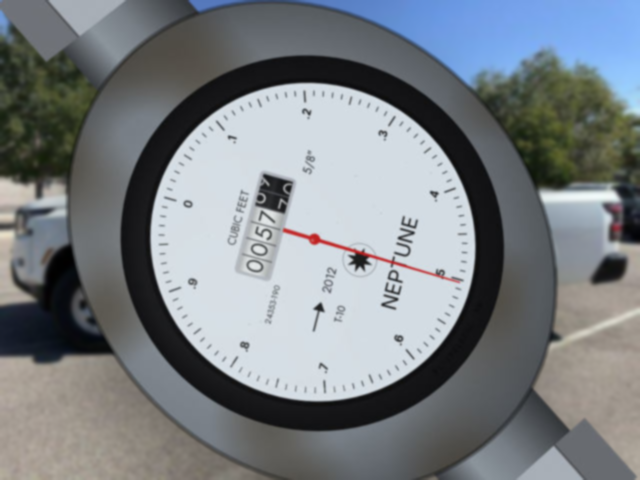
**5769.50** ft³
